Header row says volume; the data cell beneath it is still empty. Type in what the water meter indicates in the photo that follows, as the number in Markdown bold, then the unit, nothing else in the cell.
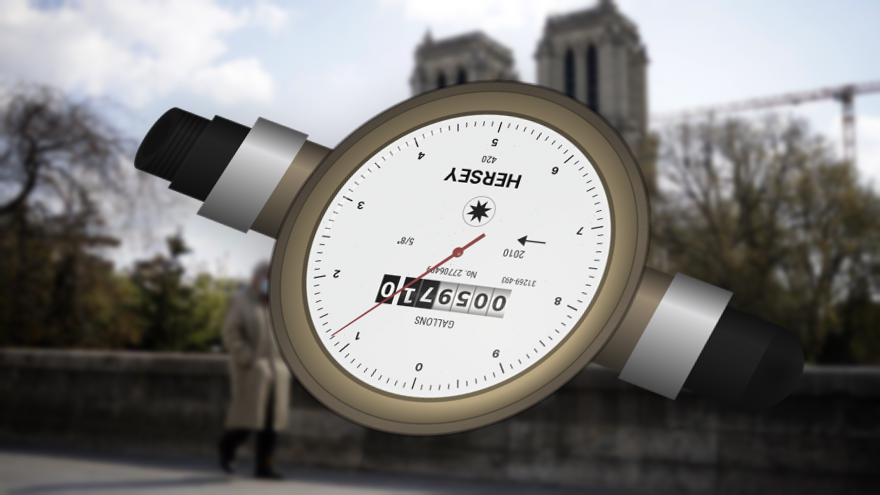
**59711.2** gal
